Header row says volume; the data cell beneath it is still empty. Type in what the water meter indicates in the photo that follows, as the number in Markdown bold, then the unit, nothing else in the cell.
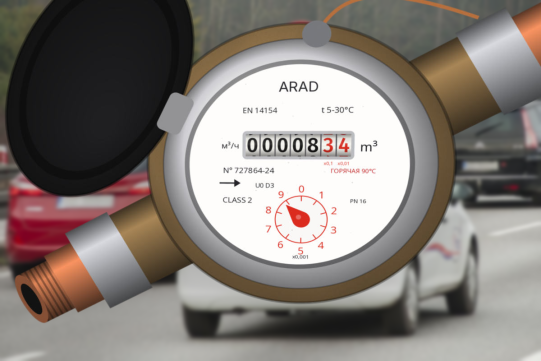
**8.348** m³
